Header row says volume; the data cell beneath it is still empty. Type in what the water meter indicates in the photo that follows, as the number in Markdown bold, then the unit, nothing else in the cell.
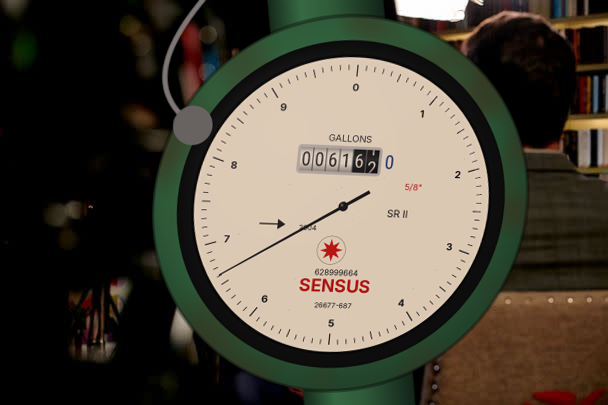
**61616.6** gal
